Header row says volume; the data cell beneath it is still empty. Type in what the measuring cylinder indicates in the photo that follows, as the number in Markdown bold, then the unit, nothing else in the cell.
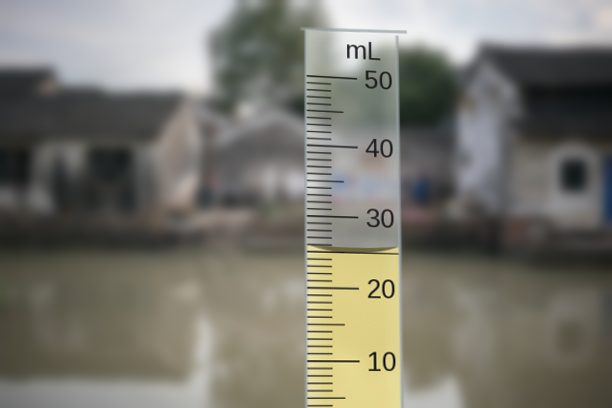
**25** mL
